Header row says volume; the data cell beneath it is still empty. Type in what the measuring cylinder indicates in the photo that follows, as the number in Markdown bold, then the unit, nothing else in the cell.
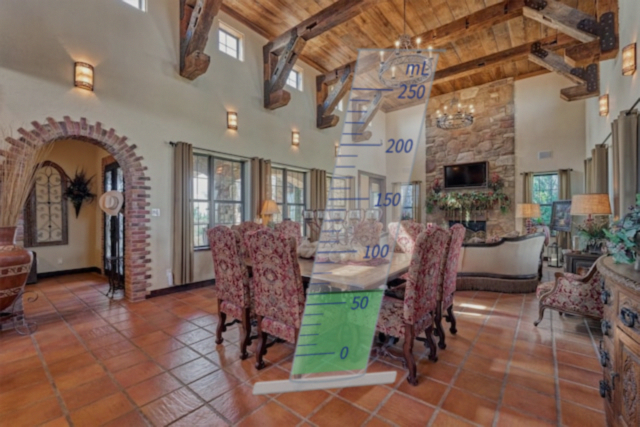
**60** mL
